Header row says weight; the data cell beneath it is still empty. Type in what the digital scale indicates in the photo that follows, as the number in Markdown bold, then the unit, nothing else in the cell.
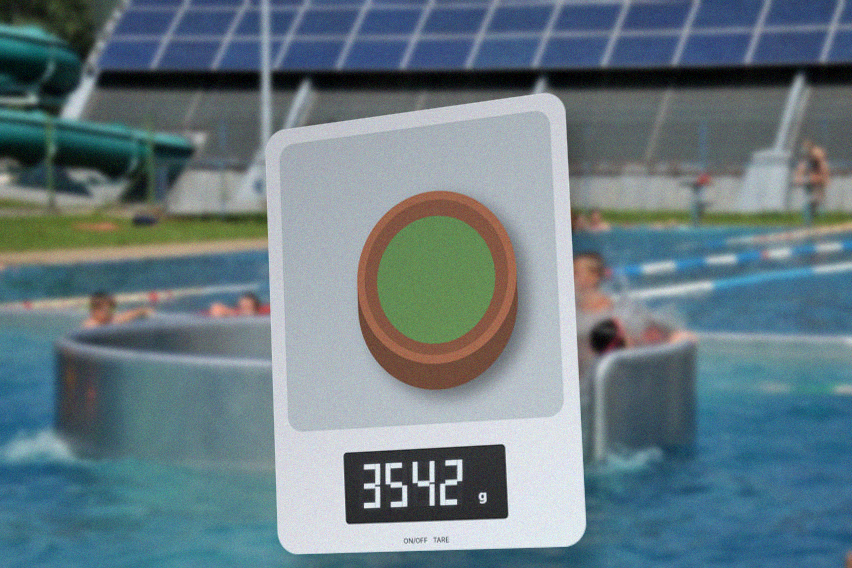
**3542** g
